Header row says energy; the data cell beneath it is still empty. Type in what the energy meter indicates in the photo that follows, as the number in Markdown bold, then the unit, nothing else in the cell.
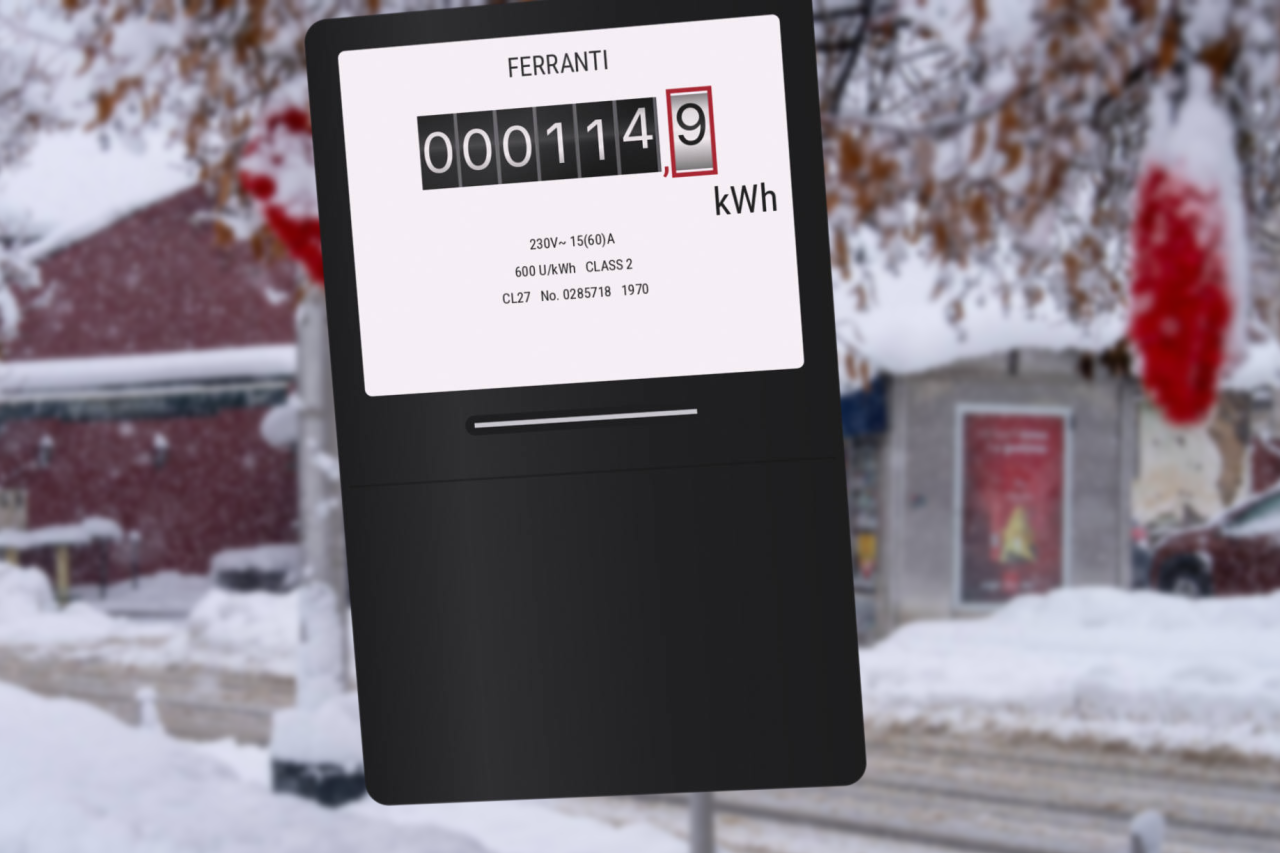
**114.9** kWh
